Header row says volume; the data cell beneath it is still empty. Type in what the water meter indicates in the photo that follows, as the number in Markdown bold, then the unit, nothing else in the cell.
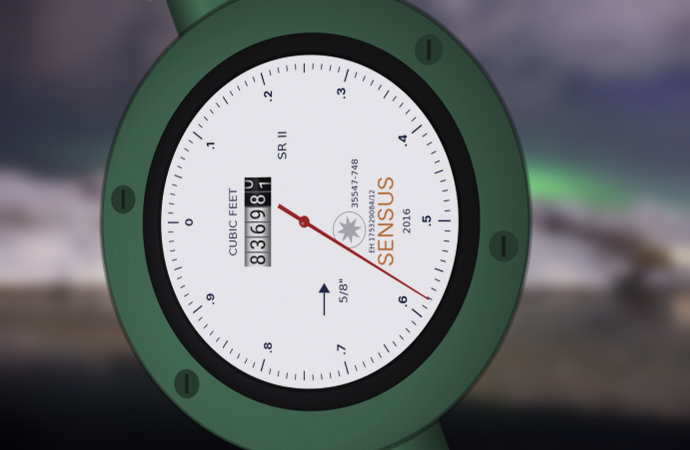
**836980.58** ft³
